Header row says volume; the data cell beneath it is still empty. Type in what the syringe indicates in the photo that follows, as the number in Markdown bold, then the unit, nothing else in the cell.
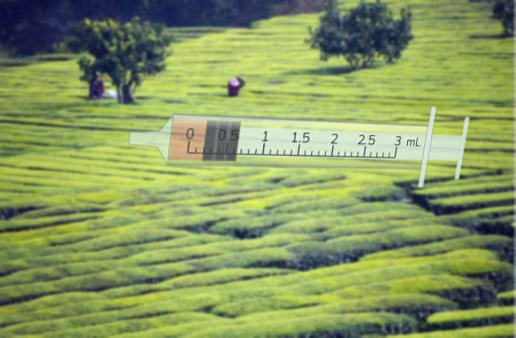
**0.2** mL
